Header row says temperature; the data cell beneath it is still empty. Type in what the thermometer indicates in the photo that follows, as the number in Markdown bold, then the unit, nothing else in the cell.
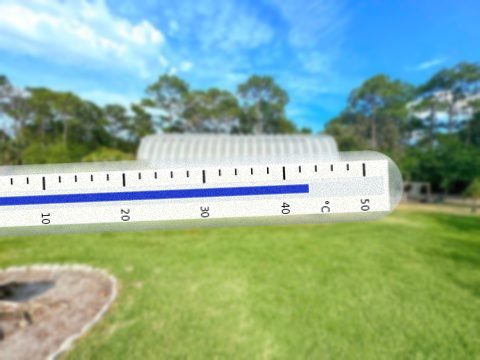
**43** °C
